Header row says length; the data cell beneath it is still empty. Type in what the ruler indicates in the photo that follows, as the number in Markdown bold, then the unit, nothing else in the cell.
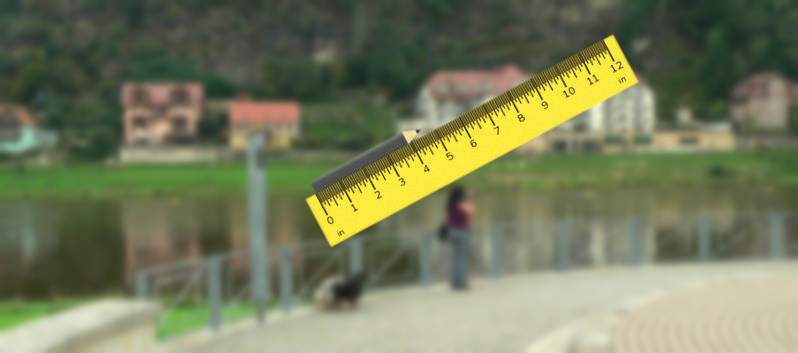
**4.5** in
